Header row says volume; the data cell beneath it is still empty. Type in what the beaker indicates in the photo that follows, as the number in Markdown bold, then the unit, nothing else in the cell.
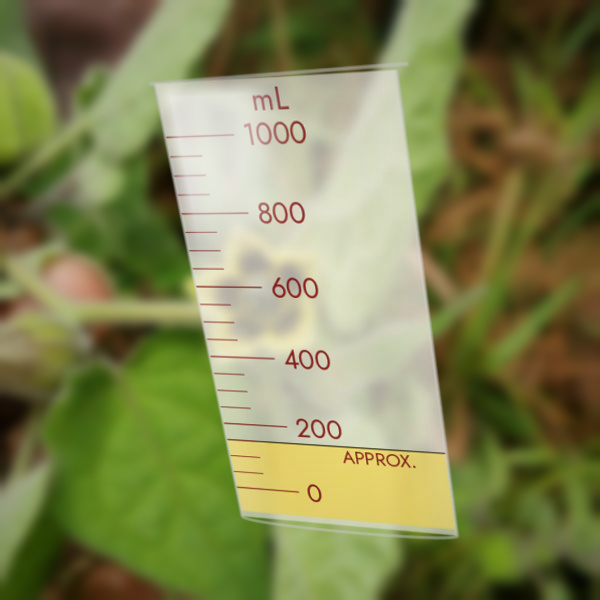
**150** mL
